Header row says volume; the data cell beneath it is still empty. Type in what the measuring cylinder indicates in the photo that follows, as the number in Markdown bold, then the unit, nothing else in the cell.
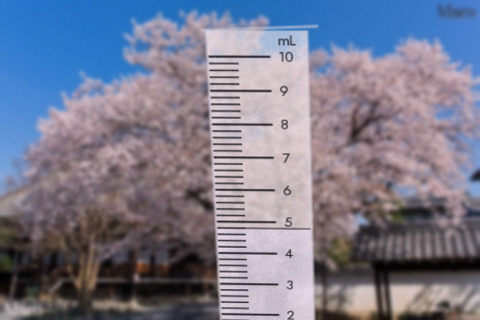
**4.8** mL
